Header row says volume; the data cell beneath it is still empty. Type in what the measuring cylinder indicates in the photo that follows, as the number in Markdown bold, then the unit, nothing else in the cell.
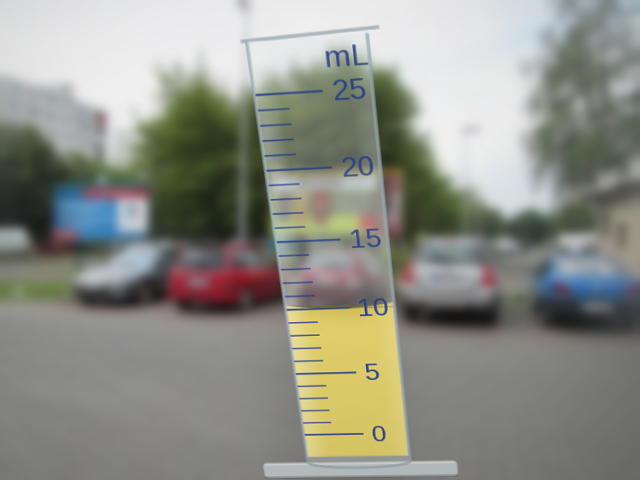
**10** mL
